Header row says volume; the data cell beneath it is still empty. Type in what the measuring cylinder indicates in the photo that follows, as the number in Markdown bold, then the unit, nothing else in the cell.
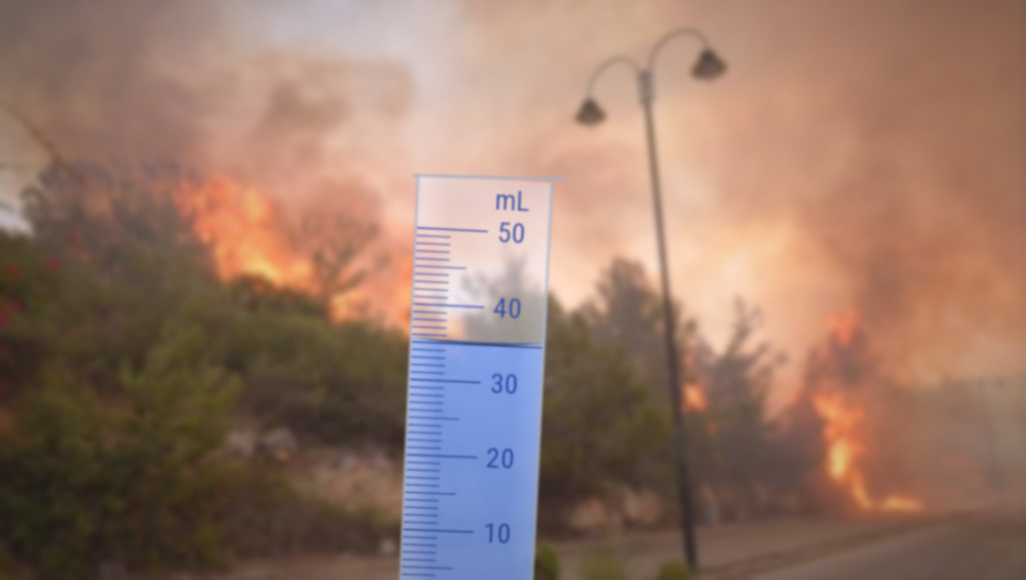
**35** mL
